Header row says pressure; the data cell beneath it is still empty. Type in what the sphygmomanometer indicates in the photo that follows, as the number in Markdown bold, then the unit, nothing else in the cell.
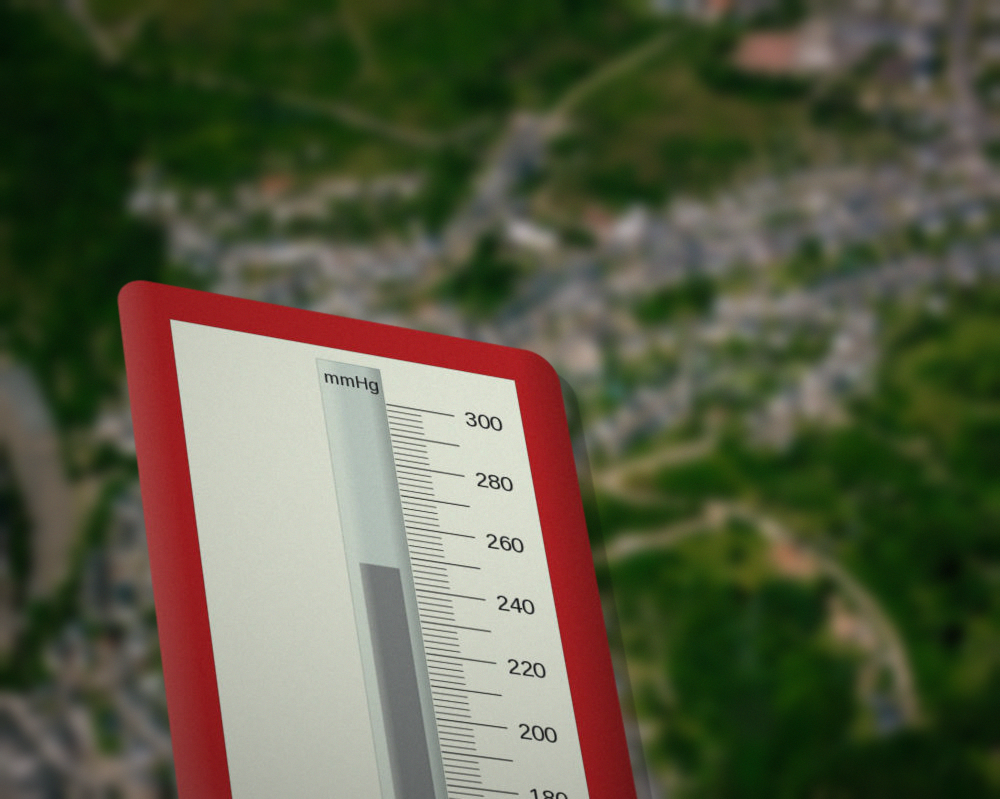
**246** mmHg
